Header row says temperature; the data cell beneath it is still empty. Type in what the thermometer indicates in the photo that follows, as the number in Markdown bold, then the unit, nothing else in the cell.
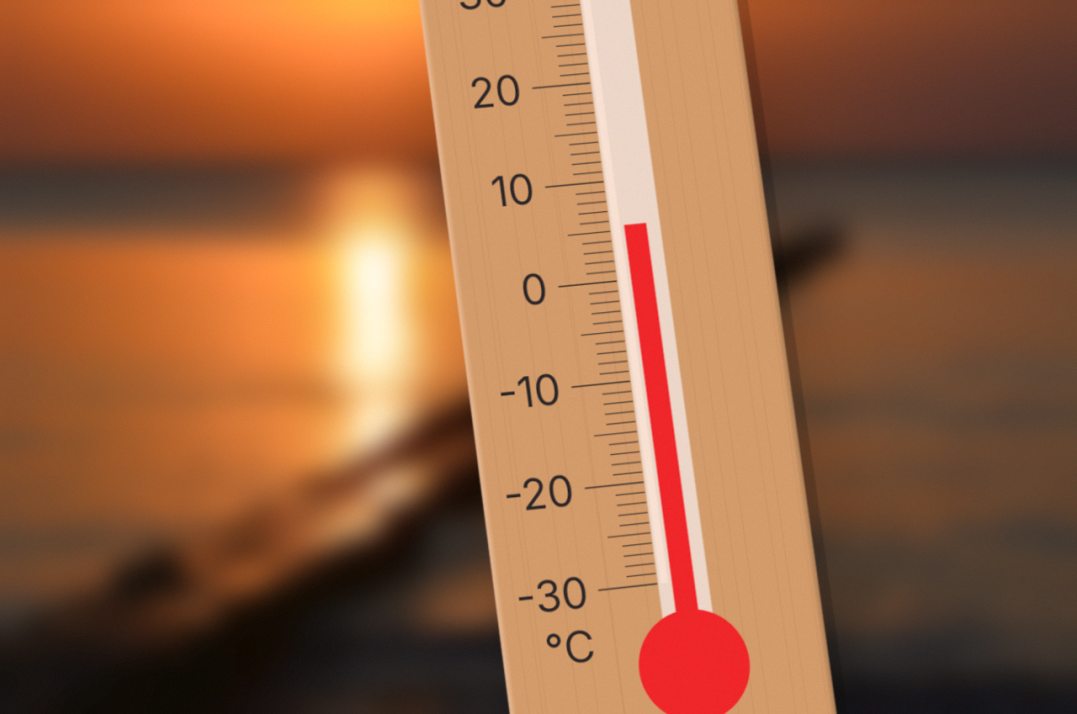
**5.5** °C
